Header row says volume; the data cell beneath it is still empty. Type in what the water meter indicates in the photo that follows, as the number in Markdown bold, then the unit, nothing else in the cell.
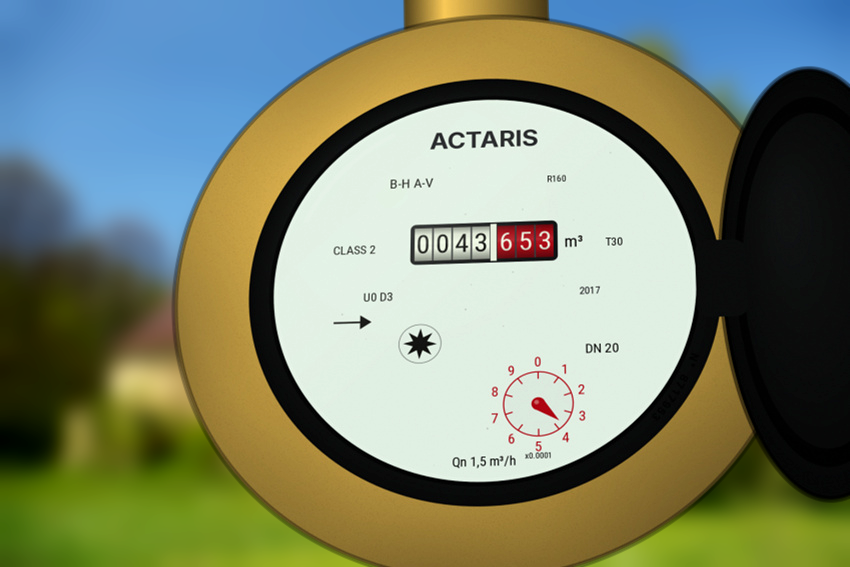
**43.6533** m³
